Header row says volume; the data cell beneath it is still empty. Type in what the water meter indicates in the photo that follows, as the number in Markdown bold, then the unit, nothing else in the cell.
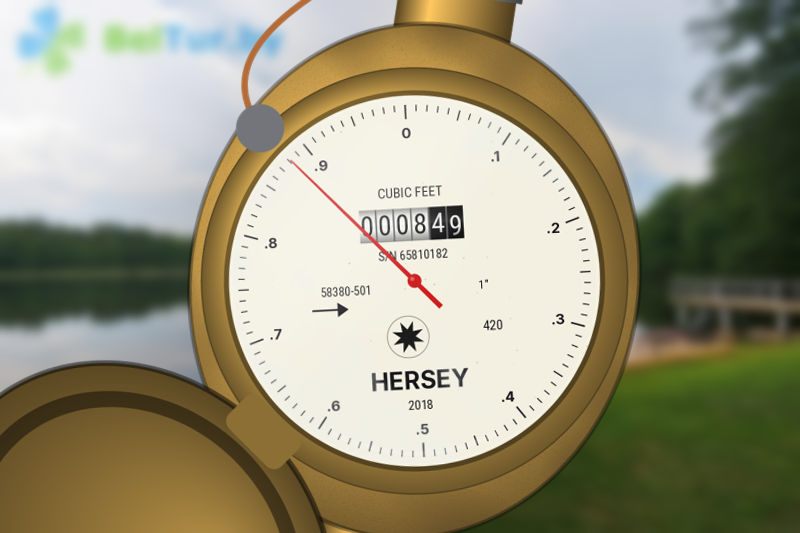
**848.88** ft³
